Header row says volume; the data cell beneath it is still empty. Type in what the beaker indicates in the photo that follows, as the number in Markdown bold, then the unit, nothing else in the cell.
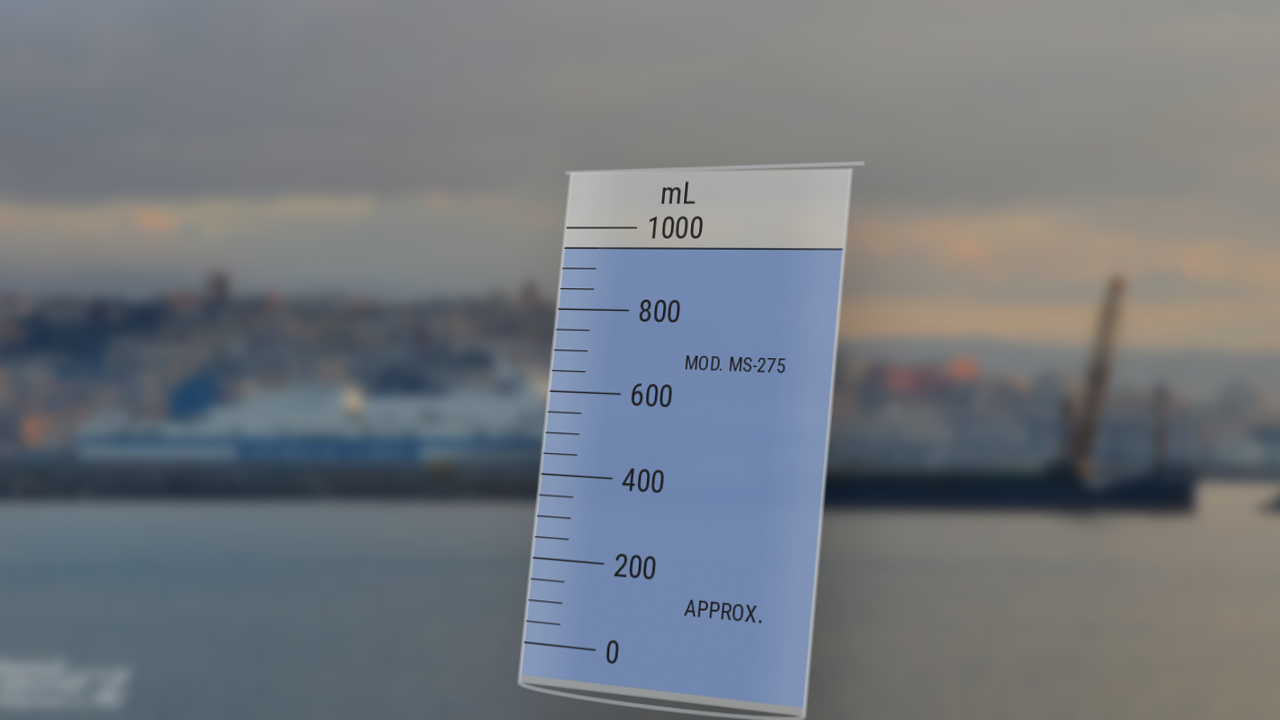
**950** mL
